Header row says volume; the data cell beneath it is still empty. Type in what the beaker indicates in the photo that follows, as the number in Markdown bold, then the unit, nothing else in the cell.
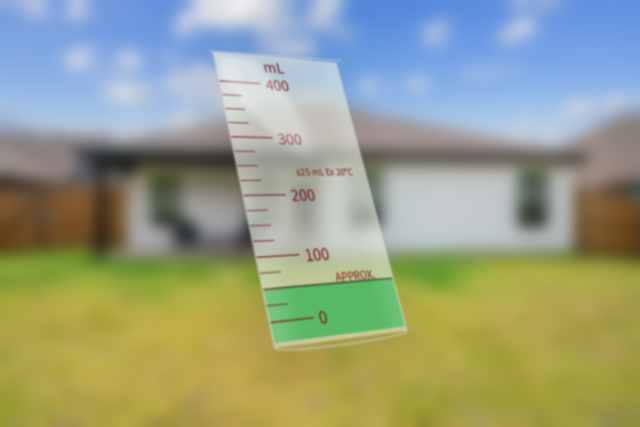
**50** mL
